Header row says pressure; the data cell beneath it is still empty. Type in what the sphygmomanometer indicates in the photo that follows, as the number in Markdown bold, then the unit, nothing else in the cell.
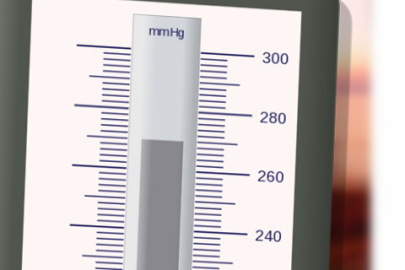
**270** mmHg
